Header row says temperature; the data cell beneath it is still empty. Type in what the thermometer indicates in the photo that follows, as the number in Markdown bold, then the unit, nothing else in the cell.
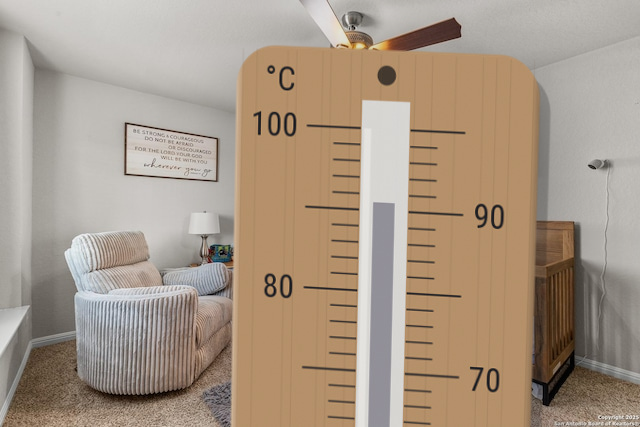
**91** °C
